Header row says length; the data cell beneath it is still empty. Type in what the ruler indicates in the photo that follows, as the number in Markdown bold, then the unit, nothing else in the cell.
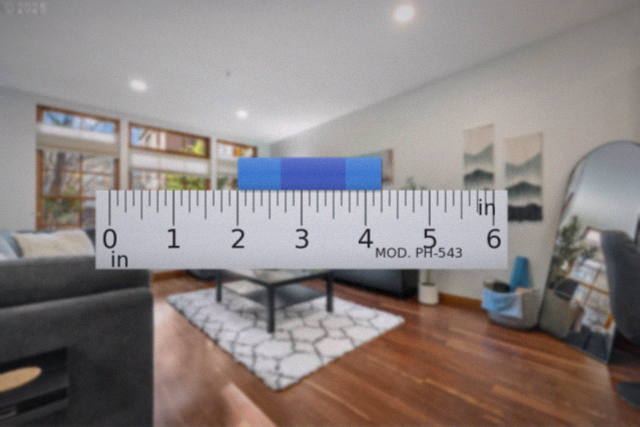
**2.25** in
